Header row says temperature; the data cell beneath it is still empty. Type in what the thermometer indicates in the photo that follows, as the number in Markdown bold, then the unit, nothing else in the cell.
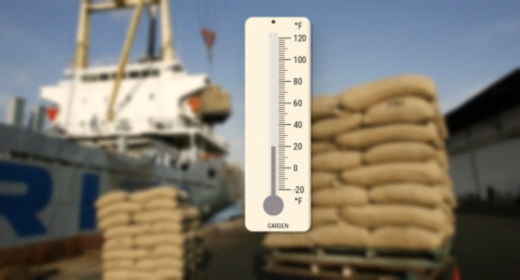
**20** °F
